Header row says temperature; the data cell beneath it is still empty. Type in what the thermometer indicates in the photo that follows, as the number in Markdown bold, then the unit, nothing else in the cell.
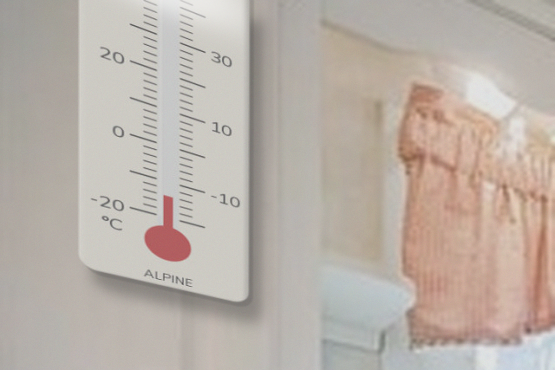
**-14** °C
